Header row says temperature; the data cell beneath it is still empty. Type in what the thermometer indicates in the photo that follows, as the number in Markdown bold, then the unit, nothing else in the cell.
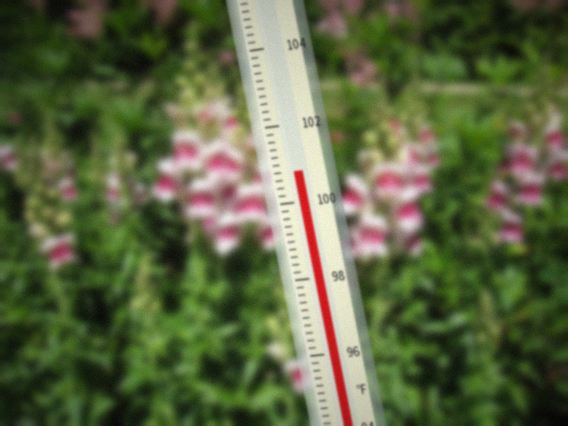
**100.8** °F
